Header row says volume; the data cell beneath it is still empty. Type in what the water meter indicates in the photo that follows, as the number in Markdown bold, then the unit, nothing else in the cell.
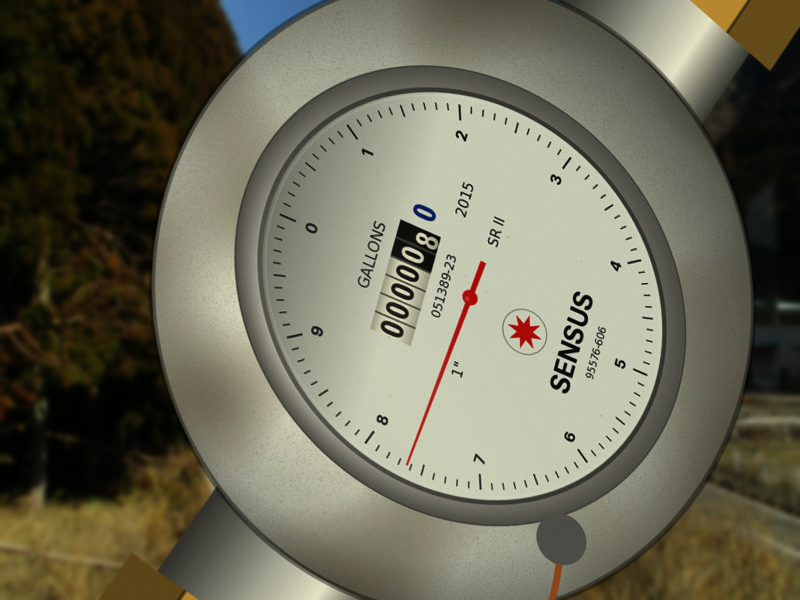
**77.6** gal
